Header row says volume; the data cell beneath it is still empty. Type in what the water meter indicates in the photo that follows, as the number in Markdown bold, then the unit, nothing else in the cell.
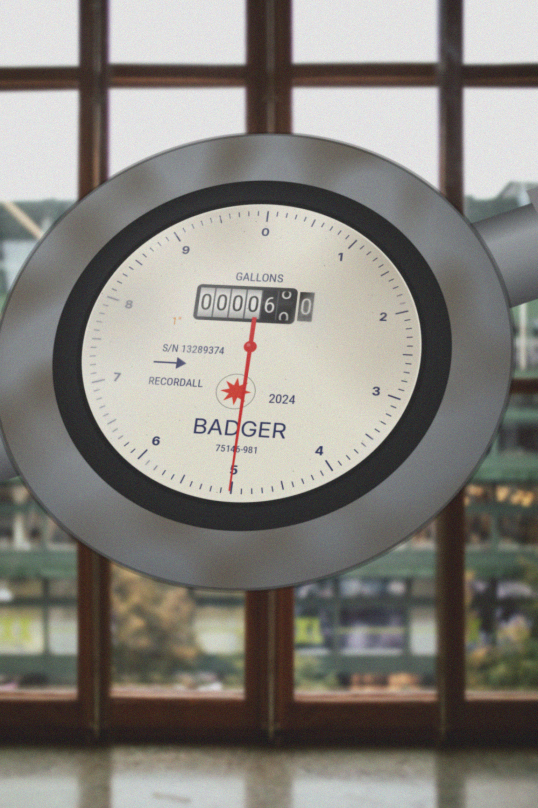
**685.0** gal
